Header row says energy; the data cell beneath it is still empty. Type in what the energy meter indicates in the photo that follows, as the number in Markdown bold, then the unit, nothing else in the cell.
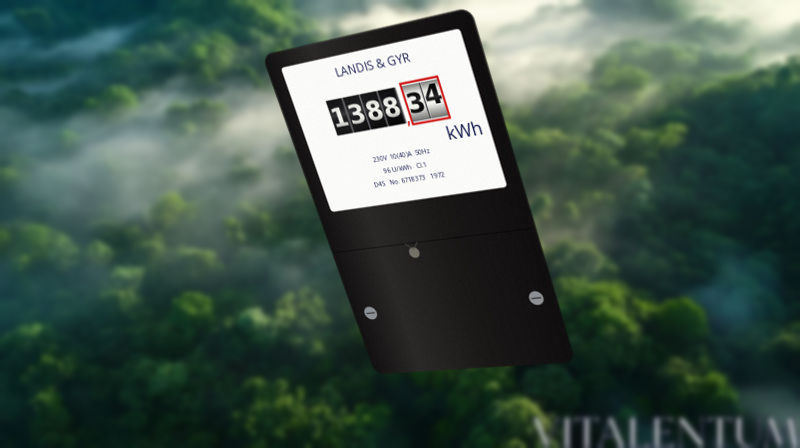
**1388.34** kWh
